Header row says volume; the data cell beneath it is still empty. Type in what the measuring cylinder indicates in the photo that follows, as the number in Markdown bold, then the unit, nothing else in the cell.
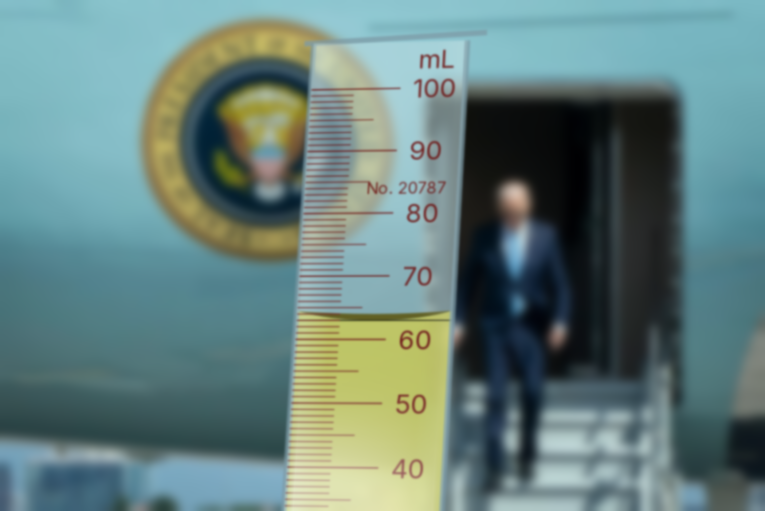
**63** mL
